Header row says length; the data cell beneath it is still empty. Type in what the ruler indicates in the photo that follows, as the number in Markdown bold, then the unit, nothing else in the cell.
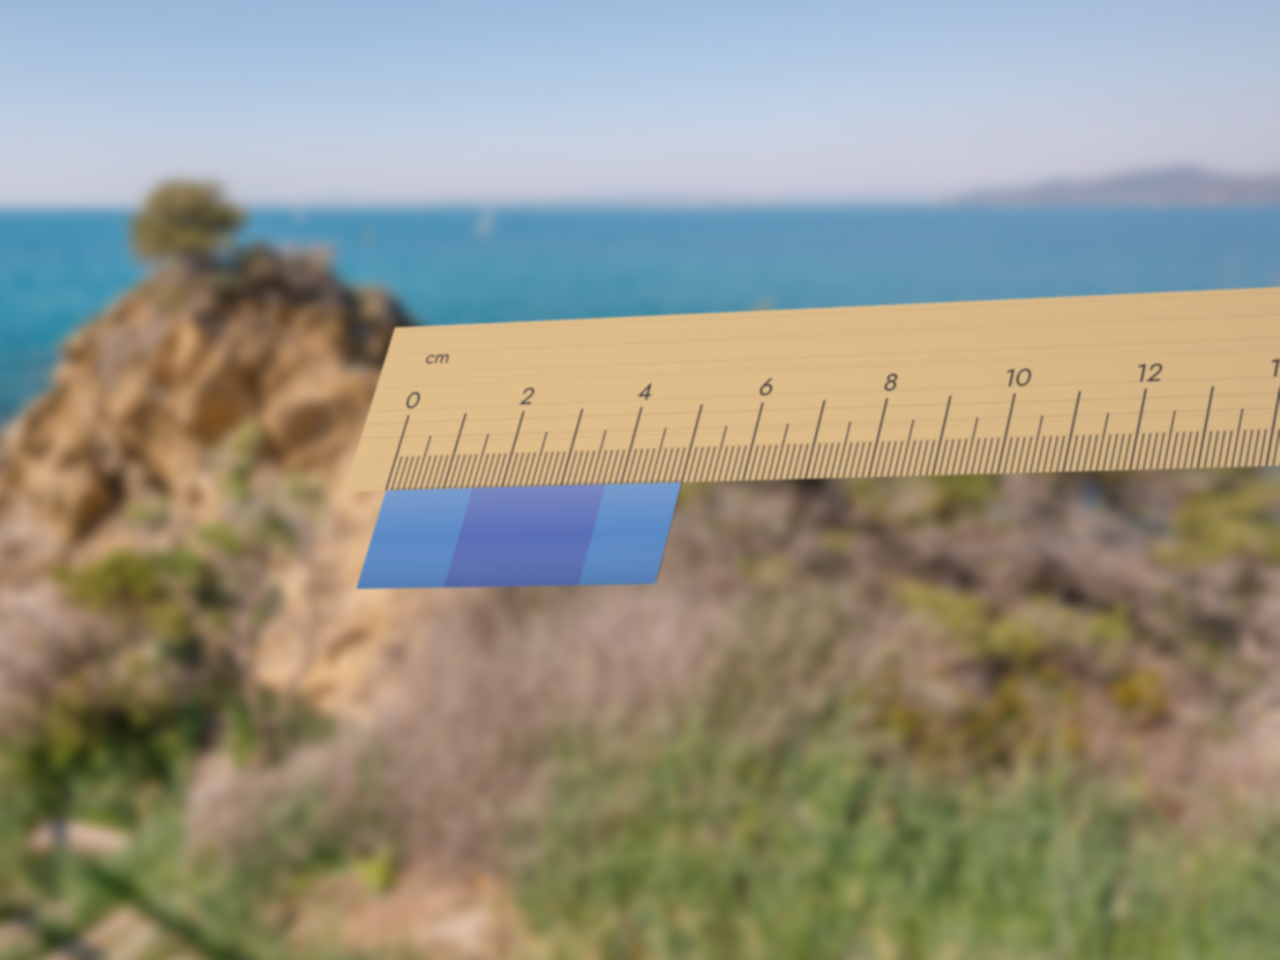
**5** cm
